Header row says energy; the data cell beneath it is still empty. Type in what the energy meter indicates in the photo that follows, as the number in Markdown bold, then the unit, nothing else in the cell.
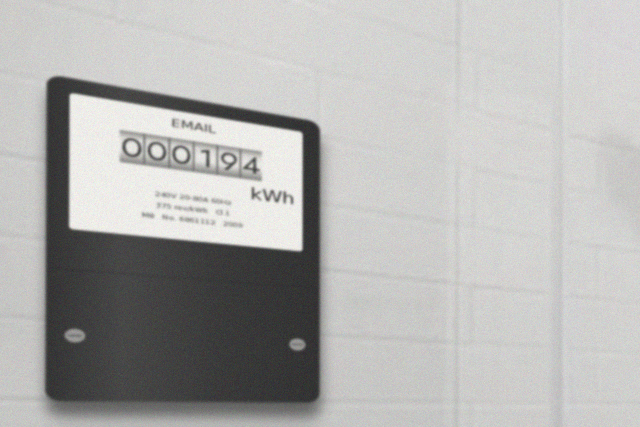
**194** kWh
